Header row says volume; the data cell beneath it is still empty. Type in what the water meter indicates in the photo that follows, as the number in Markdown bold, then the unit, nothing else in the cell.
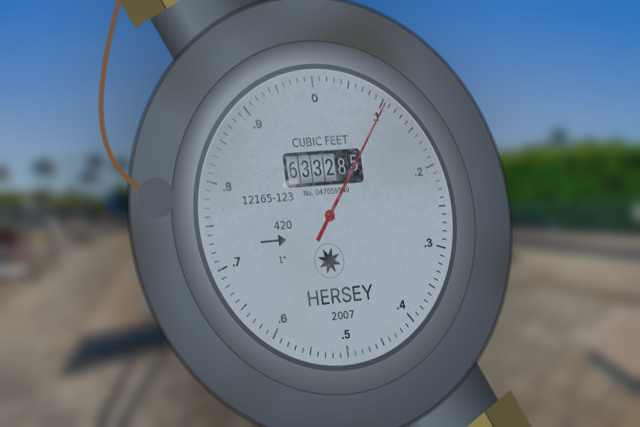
**633285.10** ft³
